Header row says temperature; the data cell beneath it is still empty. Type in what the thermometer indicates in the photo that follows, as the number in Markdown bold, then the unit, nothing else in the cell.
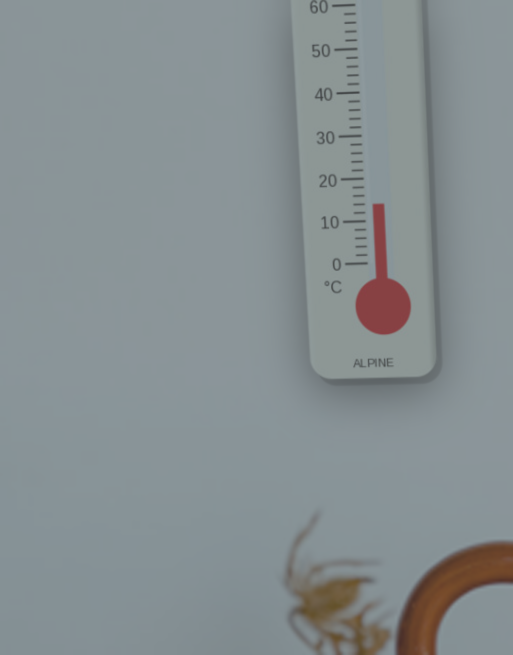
**14** °C
